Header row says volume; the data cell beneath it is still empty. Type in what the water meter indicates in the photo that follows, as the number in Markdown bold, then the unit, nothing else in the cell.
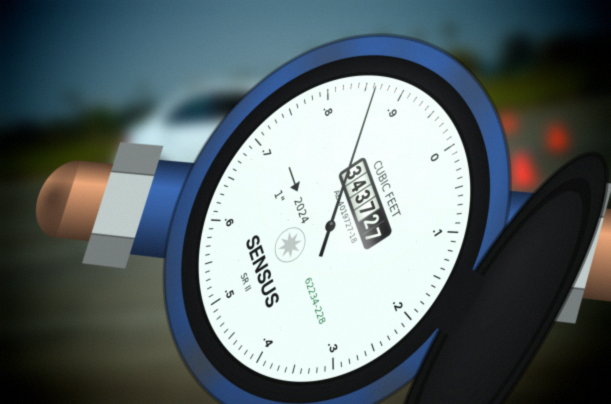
**343726.86** ft³
